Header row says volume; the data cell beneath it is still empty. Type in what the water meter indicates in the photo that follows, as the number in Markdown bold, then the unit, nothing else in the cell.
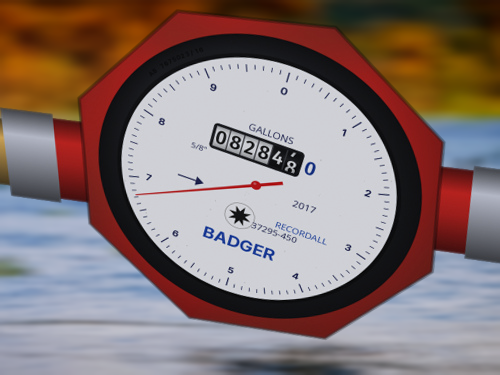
**828476.7** gal
